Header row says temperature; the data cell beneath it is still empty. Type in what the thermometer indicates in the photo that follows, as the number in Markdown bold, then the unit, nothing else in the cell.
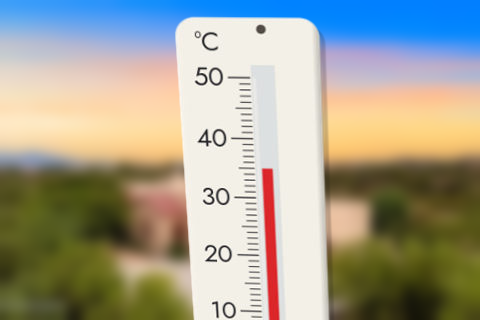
**35** °C
